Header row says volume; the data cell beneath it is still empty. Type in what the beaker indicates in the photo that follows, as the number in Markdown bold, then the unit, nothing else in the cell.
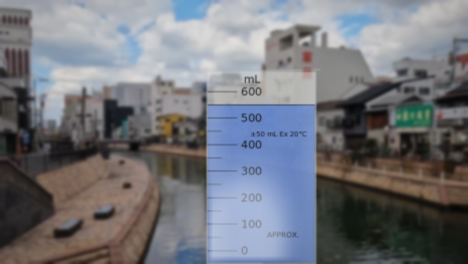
**550** mL
